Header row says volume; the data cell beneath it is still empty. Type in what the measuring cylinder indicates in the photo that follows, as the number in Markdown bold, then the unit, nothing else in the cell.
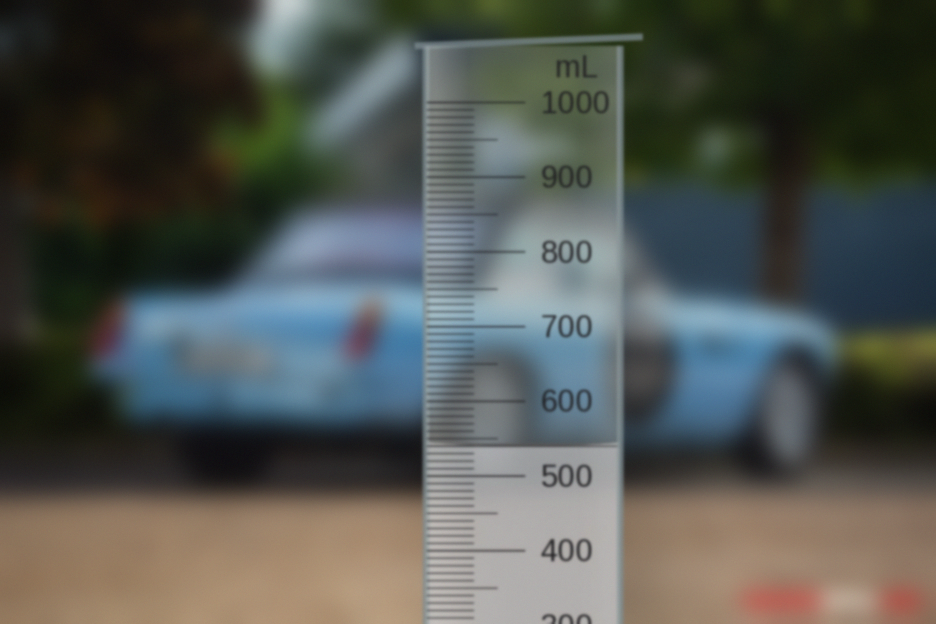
**540** mL
